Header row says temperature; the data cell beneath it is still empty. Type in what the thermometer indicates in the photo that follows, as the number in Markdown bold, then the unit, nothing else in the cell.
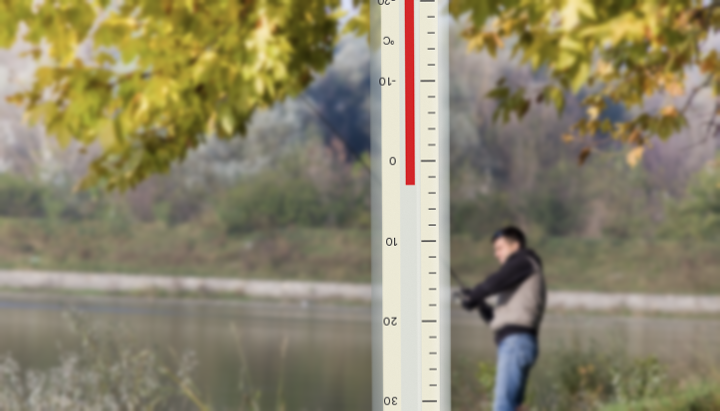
**3** °C
